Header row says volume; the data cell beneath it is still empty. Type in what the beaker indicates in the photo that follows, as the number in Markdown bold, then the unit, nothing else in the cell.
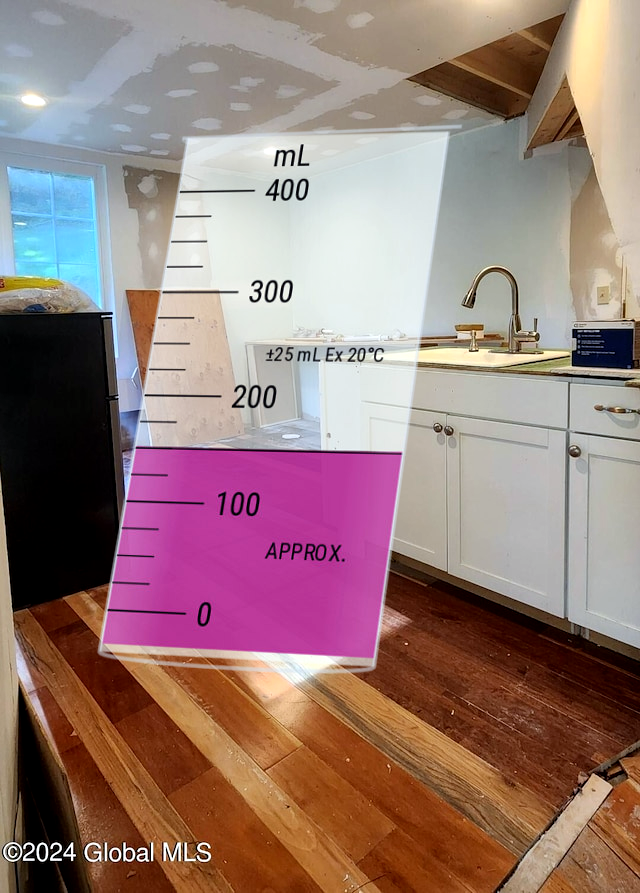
**150** mL
